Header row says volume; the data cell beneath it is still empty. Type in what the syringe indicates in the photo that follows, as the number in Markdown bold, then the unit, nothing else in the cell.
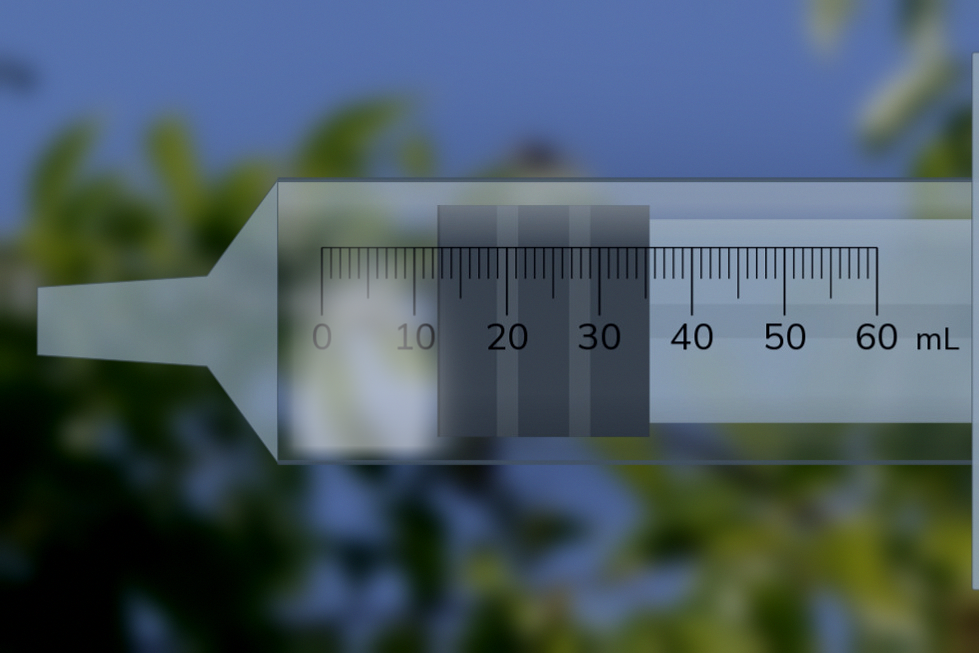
**12.5** mL
